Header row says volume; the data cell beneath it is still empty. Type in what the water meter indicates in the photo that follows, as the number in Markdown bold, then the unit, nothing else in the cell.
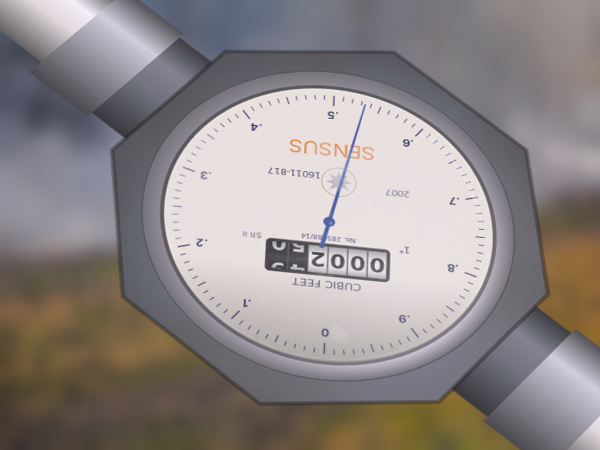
**249.53** ft³
